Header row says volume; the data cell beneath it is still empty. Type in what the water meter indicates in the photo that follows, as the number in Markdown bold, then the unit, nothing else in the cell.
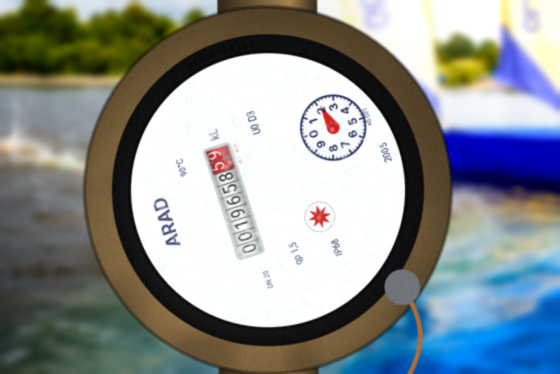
**19658.592** kL
